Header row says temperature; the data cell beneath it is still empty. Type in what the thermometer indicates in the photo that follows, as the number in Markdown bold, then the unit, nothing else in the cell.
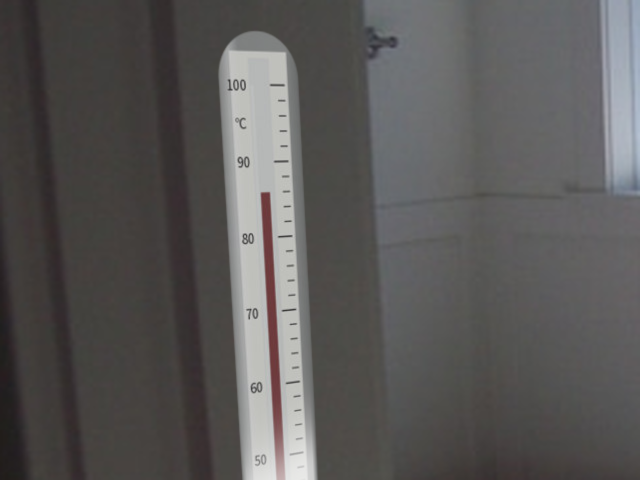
**86** °C
